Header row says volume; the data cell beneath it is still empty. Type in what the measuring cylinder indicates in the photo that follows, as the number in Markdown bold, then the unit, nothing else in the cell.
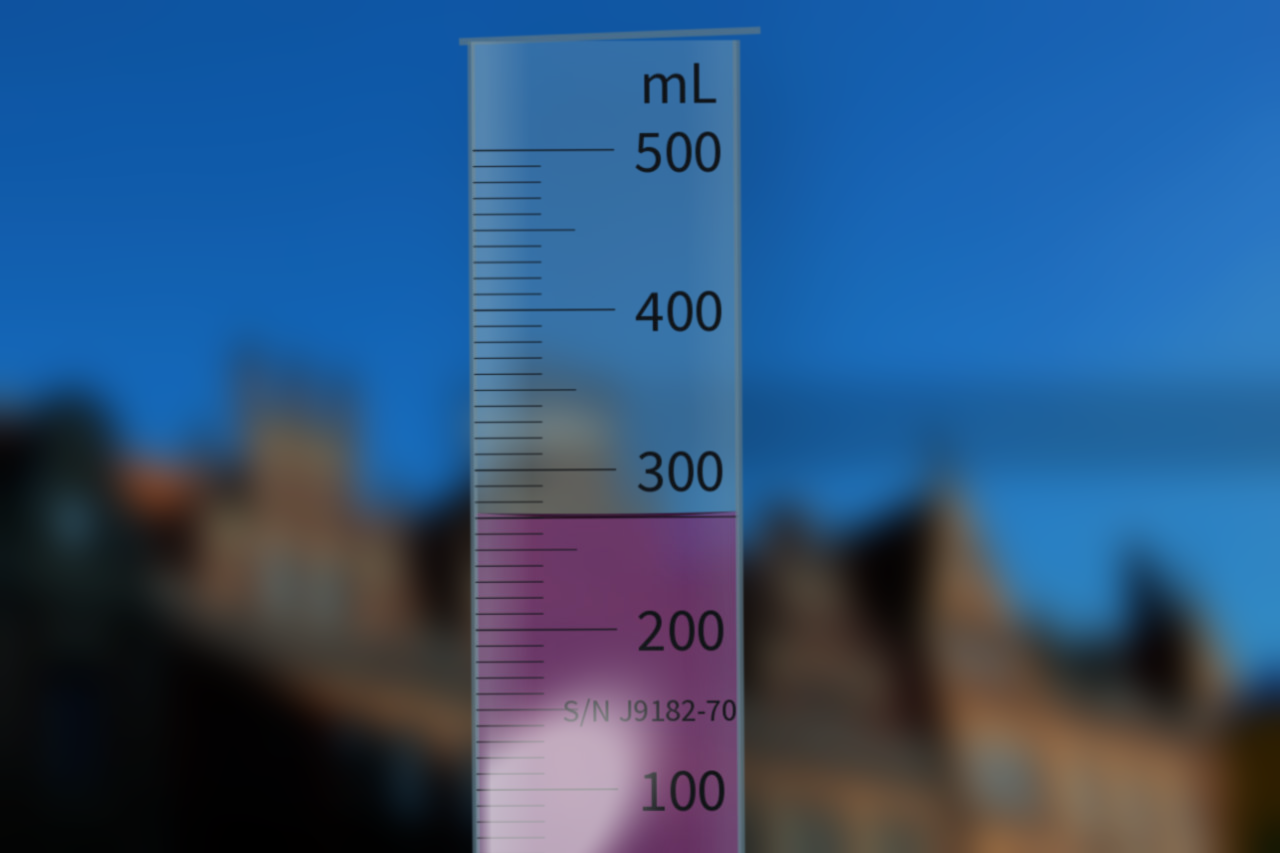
**270** mL
